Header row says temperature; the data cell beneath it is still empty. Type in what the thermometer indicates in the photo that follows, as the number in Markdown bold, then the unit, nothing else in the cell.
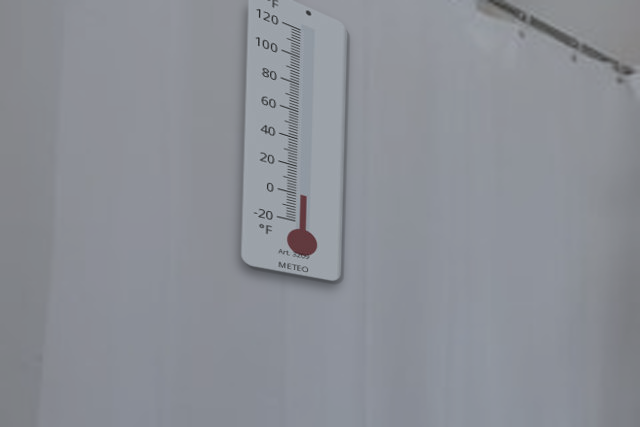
**0** °F
